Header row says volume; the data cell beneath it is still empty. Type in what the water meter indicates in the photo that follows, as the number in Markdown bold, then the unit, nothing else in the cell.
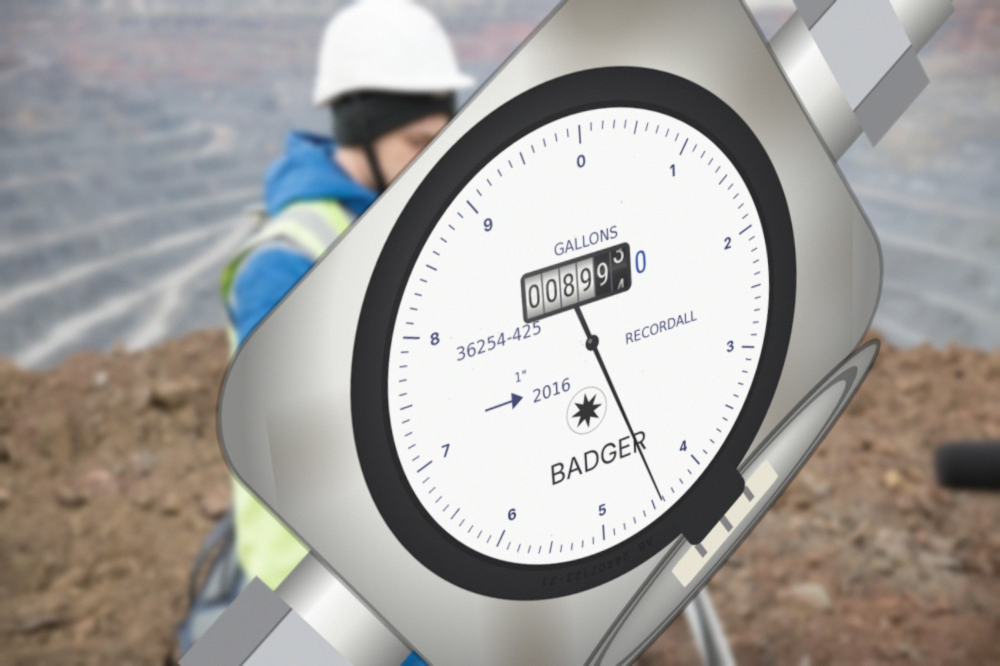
**89934.4** gal
